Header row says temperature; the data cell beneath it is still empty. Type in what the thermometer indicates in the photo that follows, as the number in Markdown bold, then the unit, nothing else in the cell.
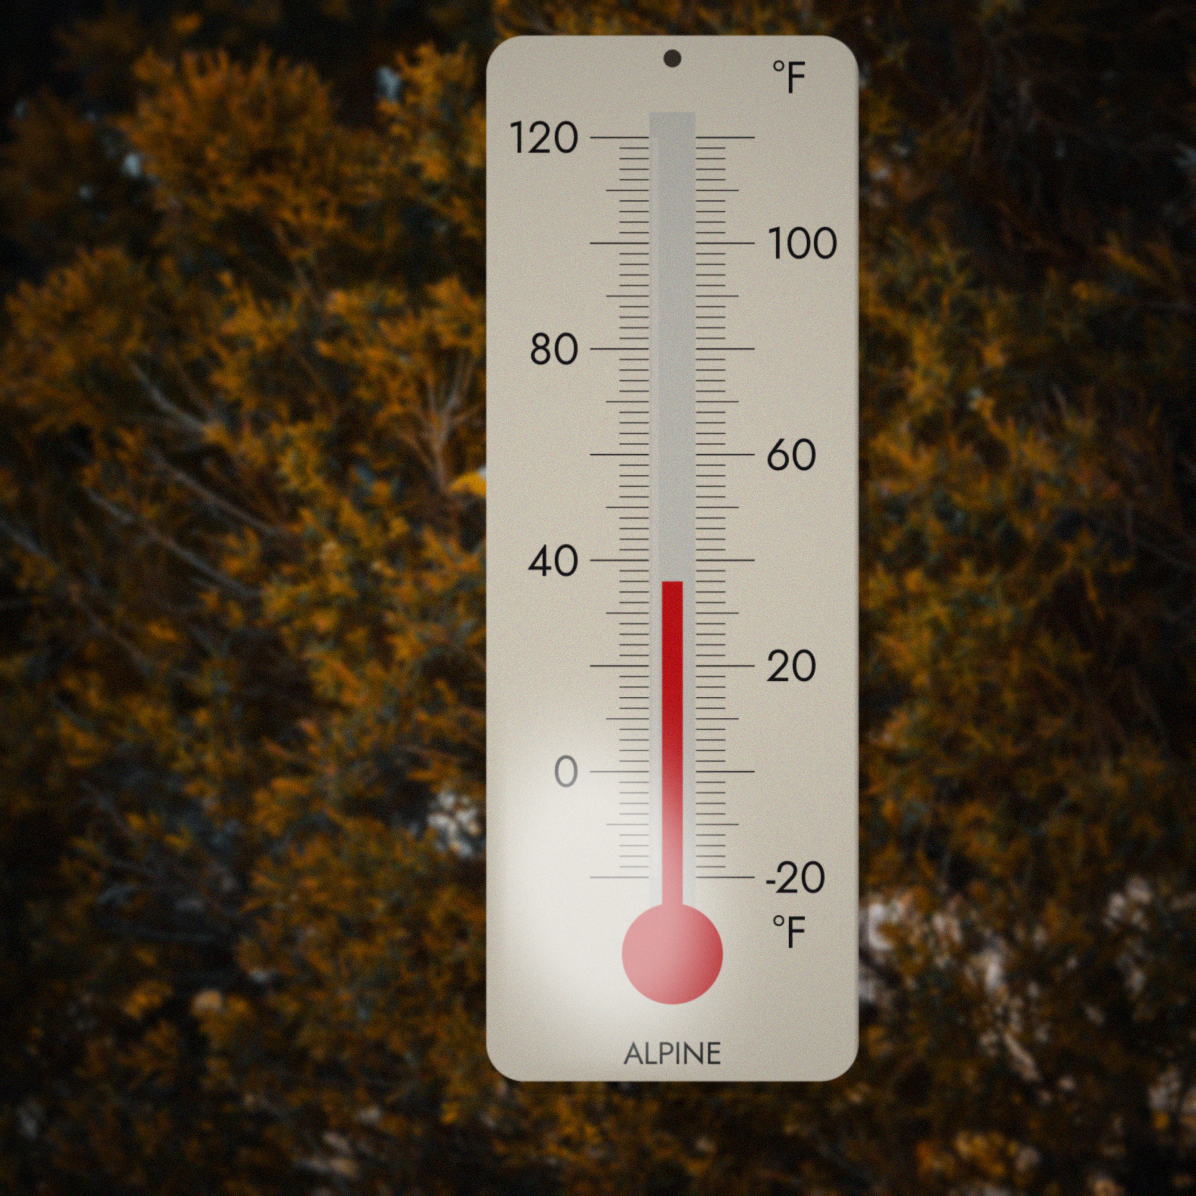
**36** °F
